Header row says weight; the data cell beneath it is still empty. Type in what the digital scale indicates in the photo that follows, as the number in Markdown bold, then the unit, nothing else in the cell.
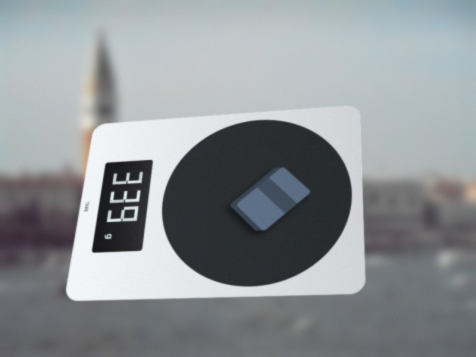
**339** g
